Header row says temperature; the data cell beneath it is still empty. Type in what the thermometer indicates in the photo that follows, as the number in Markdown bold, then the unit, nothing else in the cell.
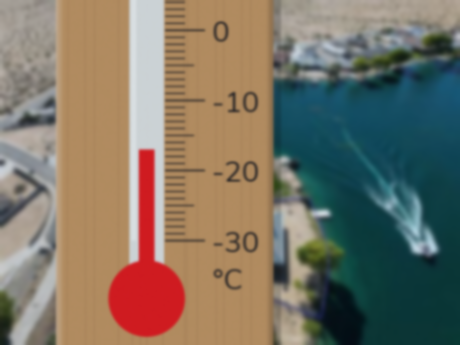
**-17** °C
